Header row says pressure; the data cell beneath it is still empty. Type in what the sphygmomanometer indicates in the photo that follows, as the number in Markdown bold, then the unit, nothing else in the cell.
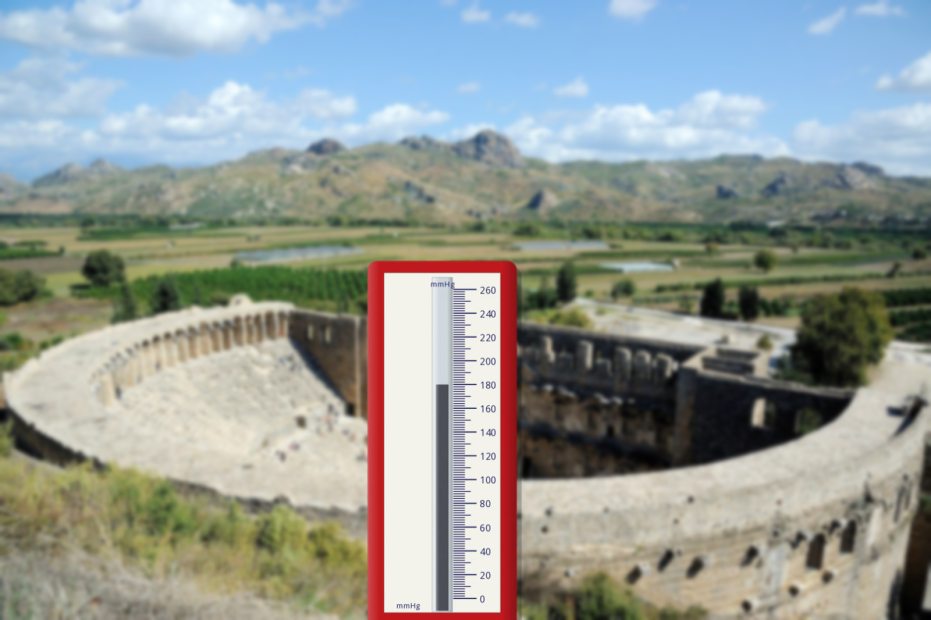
**180** mmHg
